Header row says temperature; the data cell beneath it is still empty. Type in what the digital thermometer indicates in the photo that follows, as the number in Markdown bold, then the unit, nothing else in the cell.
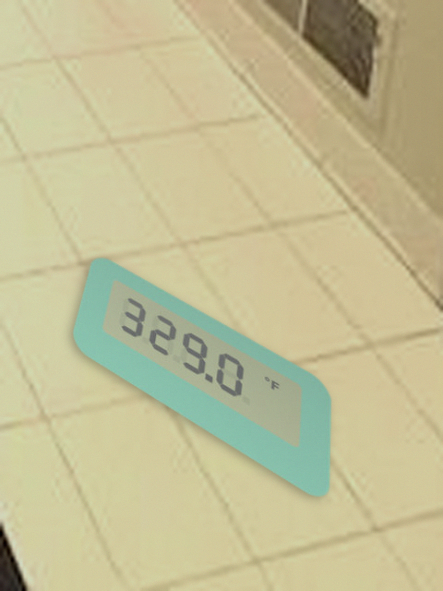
**329.0** °F
